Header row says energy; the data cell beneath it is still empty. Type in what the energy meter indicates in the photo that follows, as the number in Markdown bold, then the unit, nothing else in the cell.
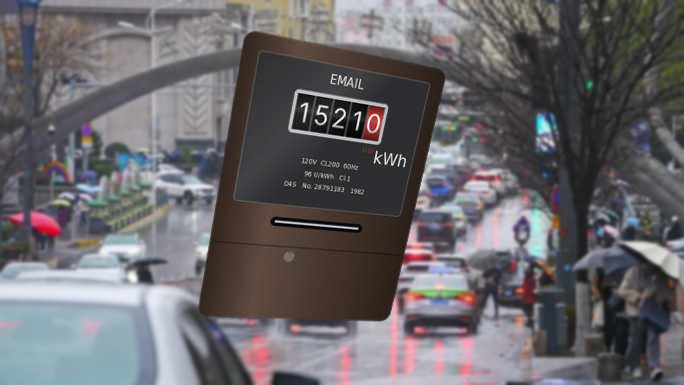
**1521.0** kWh
